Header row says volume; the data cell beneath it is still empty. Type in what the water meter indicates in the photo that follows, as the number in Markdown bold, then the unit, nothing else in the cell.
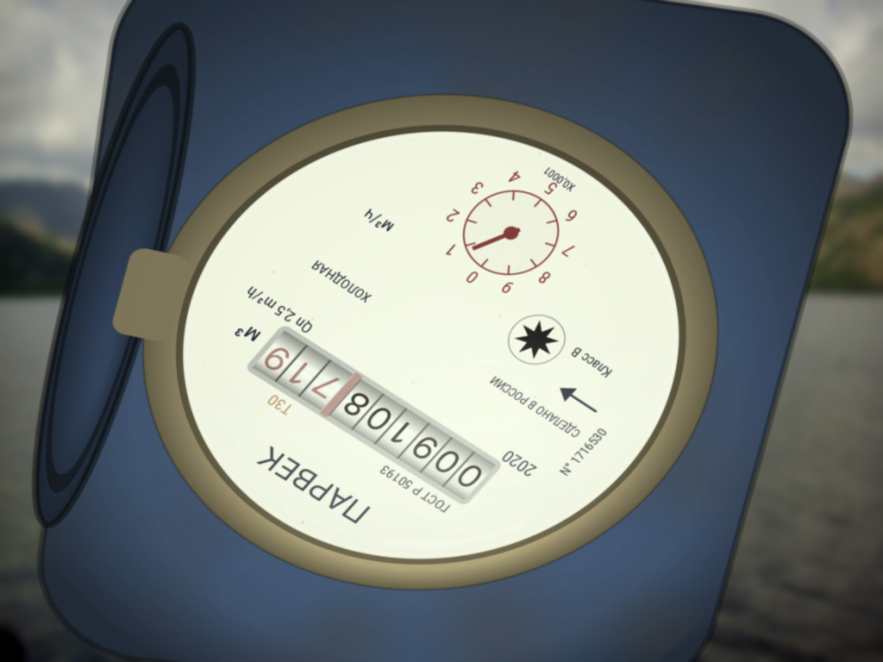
**9108.7190** m³
